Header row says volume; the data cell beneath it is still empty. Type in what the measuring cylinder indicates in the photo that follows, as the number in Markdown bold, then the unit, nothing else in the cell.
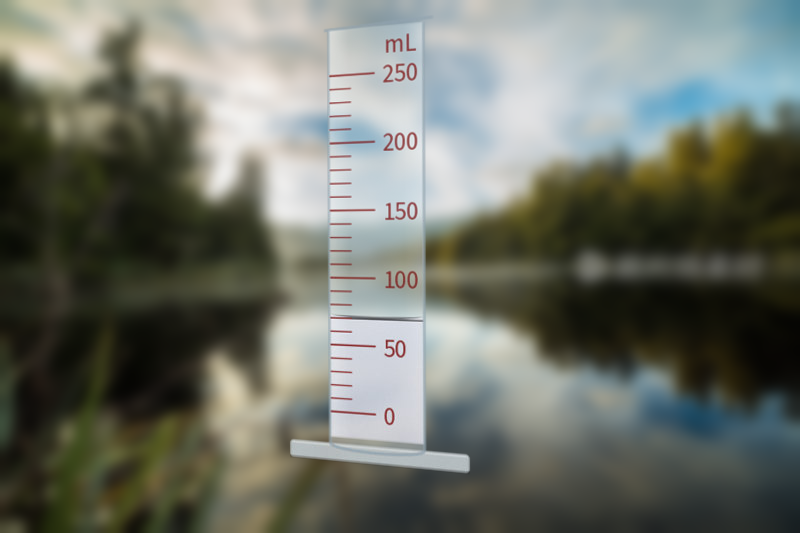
**70** mL
